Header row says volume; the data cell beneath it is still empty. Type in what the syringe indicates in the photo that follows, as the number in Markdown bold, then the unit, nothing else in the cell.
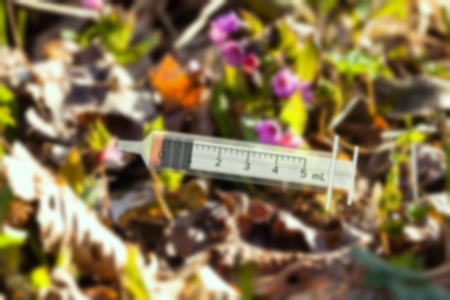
**0** mL
